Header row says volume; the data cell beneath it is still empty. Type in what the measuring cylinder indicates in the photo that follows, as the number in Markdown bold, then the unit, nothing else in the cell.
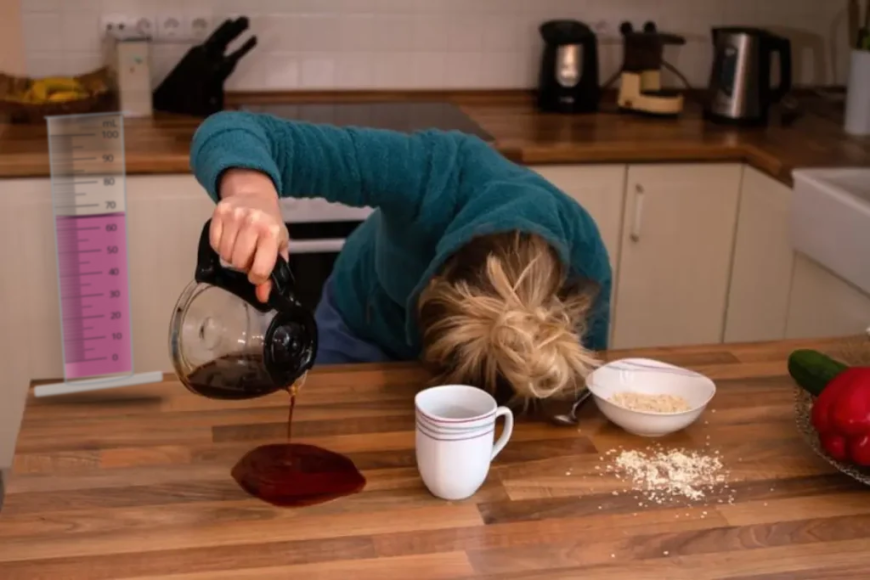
**65** mL
